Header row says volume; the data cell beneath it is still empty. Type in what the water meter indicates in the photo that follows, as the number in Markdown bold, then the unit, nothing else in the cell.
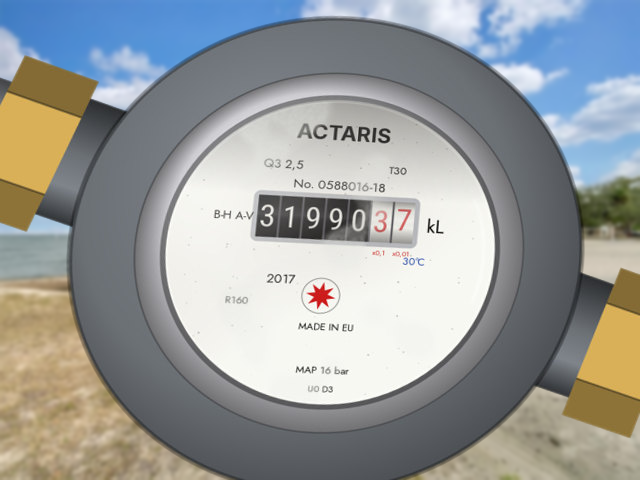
**31990.37** kL
